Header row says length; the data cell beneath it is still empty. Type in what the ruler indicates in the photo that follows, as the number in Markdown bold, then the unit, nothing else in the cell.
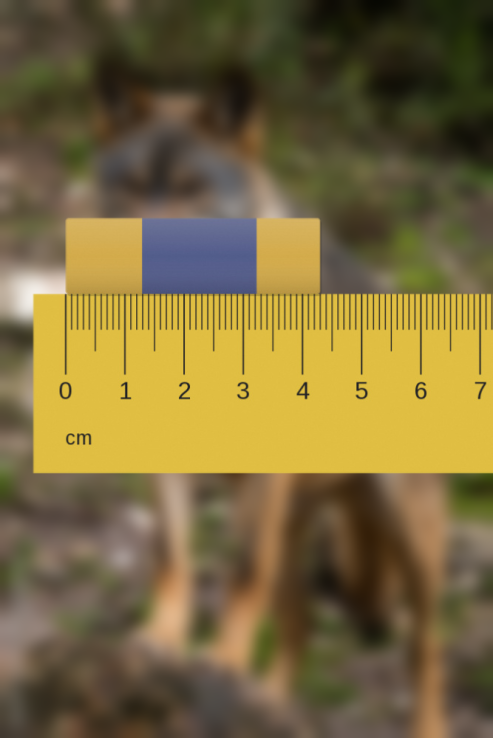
**4.3** cm
